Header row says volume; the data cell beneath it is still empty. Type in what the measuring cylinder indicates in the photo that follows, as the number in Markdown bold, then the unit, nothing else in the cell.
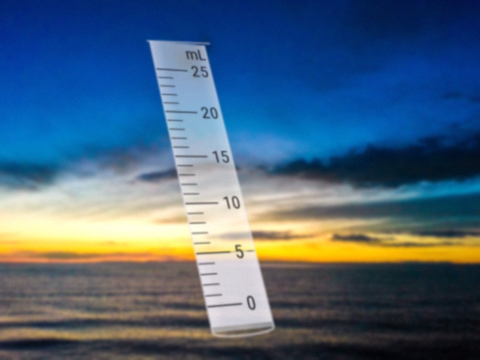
**5** mL
